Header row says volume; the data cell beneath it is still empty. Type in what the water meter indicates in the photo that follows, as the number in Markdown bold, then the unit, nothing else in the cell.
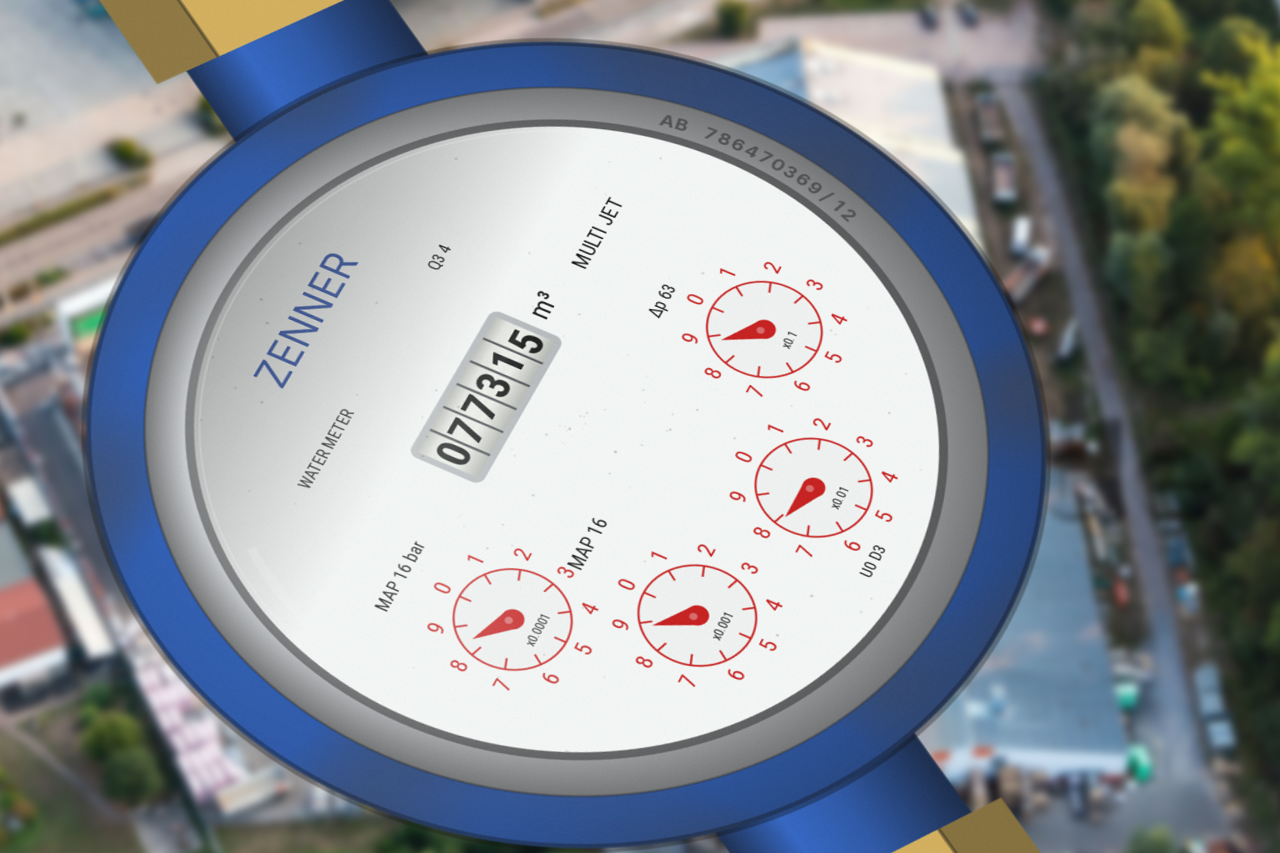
**77314.8788** m³
